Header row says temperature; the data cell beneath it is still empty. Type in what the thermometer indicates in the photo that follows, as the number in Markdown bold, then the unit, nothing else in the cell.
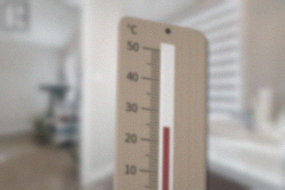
**25** °C
